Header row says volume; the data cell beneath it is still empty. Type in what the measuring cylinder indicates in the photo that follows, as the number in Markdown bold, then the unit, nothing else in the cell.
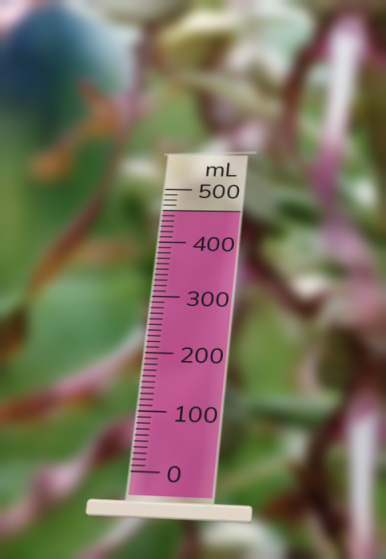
**460** mL
